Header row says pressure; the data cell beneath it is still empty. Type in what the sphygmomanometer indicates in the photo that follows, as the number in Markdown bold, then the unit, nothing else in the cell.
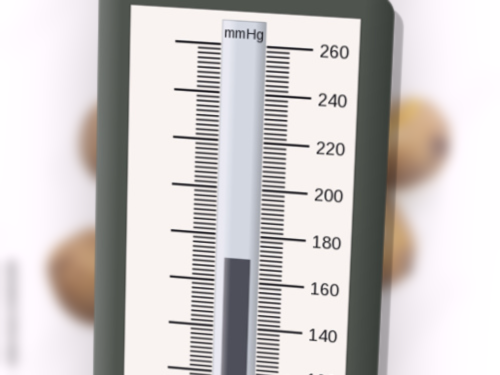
**170** mmHg
